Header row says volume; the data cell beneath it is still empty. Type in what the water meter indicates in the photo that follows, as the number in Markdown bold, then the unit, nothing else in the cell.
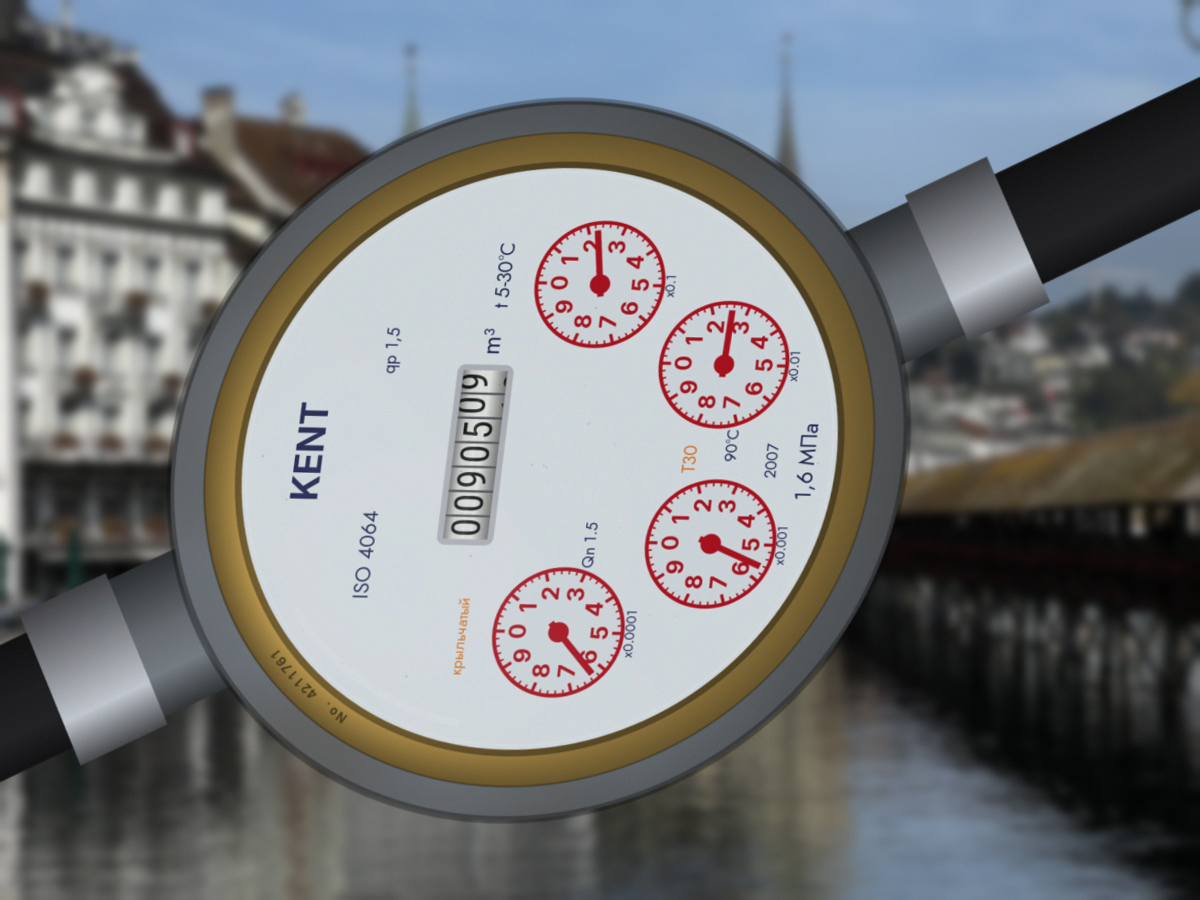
**90509.2256** m³
